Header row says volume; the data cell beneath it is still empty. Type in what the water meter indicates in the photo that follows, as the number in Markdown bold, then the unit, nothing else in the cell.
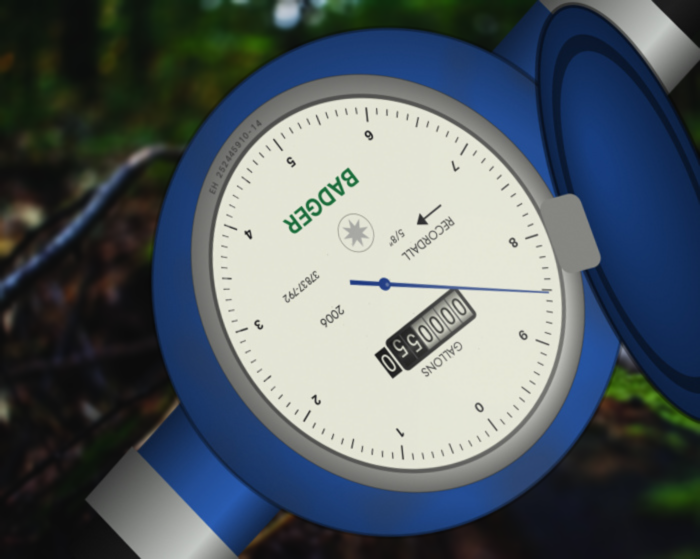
**548.5** gal
